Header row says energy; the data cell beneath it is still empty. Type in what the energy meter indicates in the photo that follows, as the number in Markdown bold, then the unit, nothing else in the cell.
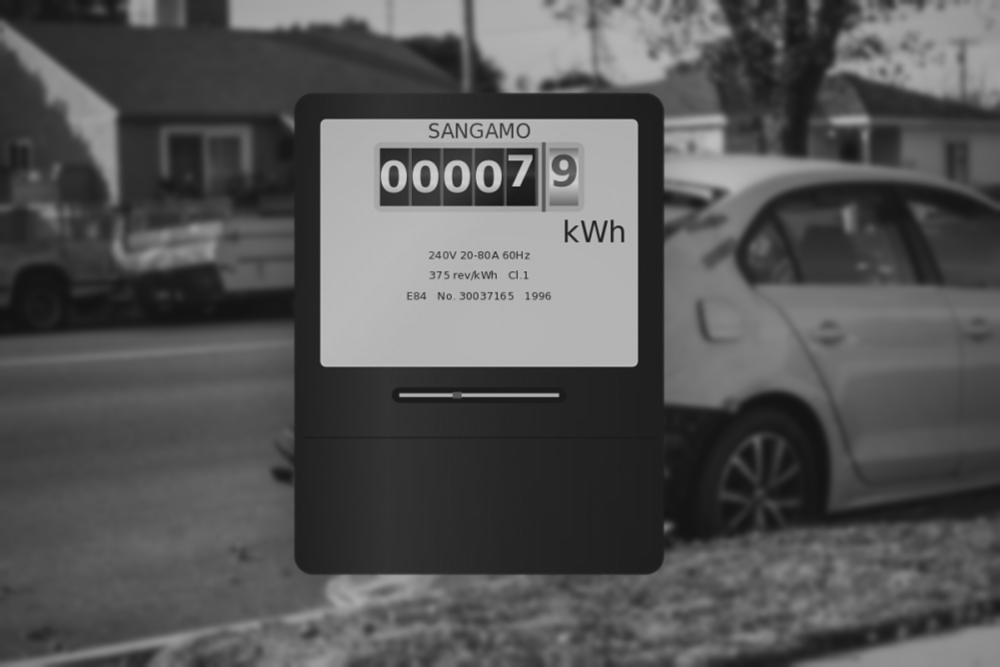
**7.9** kWh
